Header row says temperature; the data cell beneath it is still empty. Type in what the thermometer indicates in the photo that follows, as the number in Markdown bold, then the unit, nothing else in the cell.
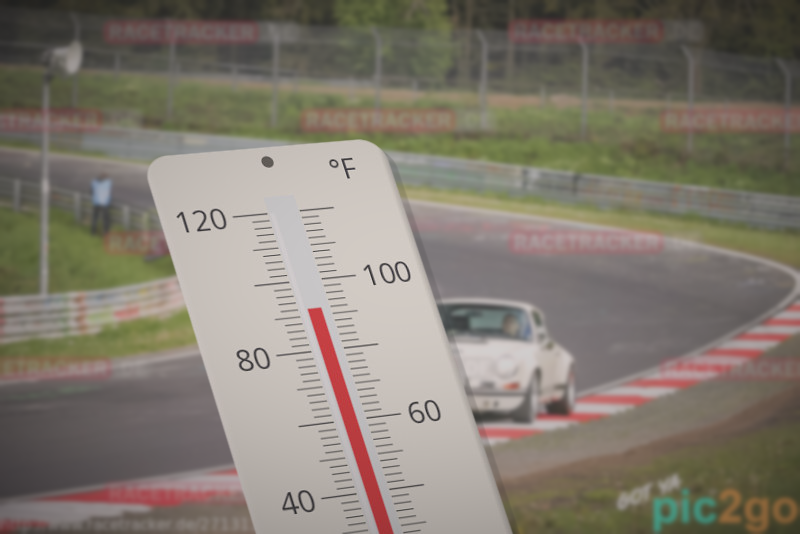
**92** °F
